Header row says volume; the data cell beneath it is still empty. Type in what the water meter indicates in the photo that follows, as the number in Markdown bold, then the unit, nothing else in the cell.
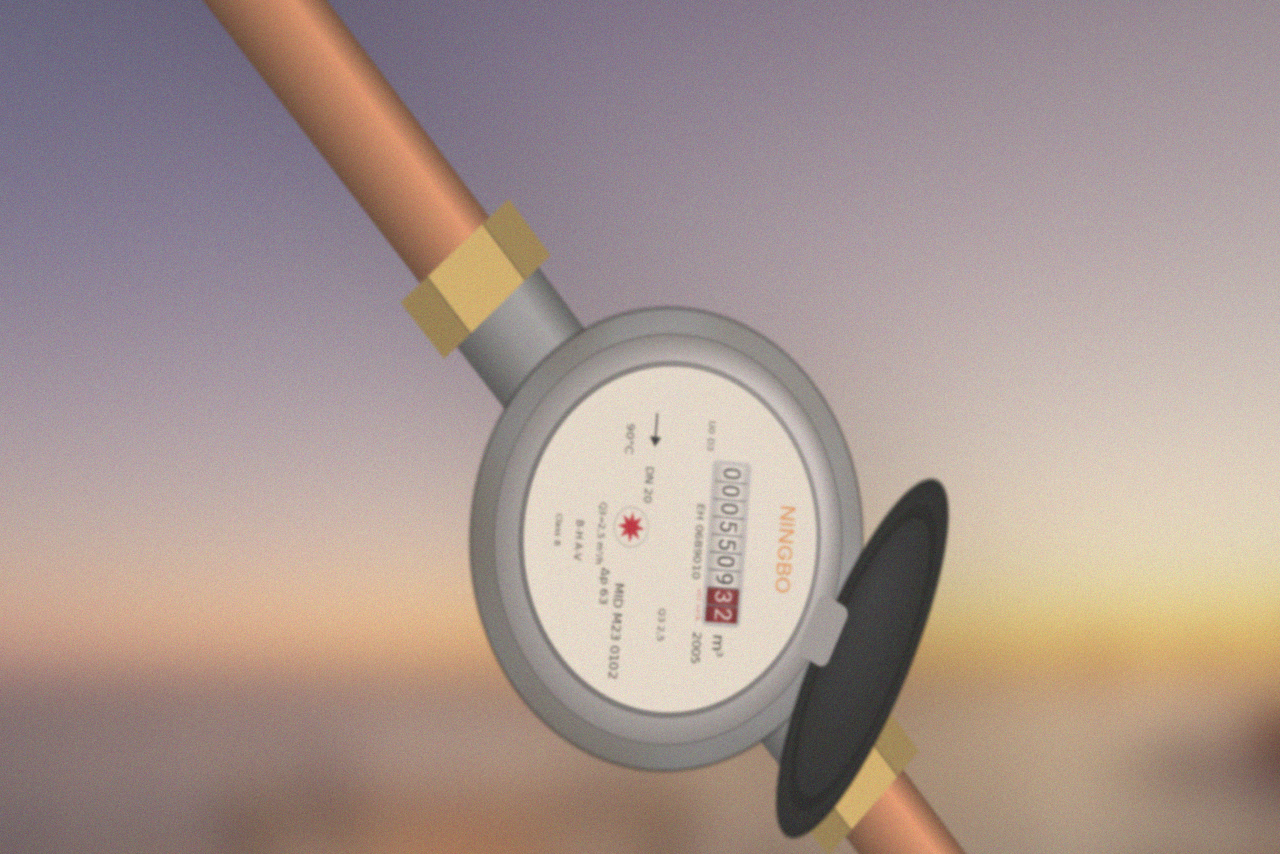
**5509.32** m³
